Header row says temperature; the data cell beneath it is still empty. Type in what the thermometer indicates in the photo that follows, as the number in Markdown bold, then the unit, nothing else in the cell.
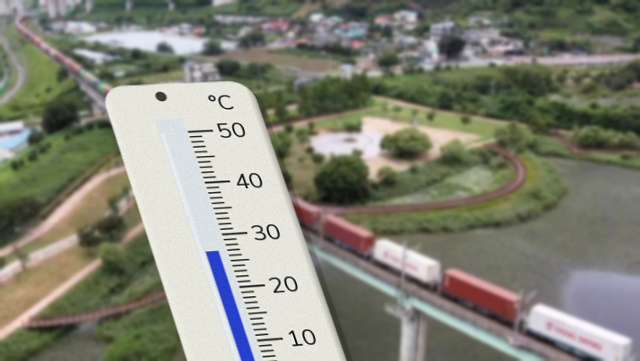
**27** °C
